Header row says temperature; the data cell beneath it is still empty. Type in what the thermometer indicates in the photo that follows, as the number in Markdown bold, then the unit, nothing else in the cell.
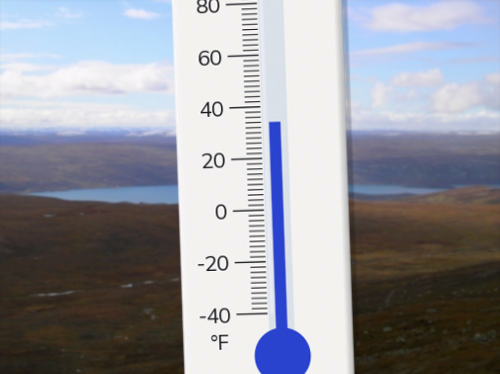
**34** °F
